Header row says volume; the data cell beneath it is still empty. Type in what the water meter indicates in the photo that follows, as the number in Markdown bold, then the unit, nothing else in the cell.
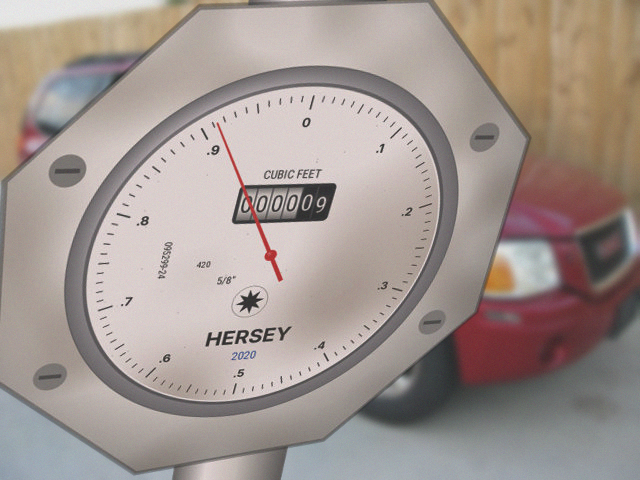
**8.91** ft³
